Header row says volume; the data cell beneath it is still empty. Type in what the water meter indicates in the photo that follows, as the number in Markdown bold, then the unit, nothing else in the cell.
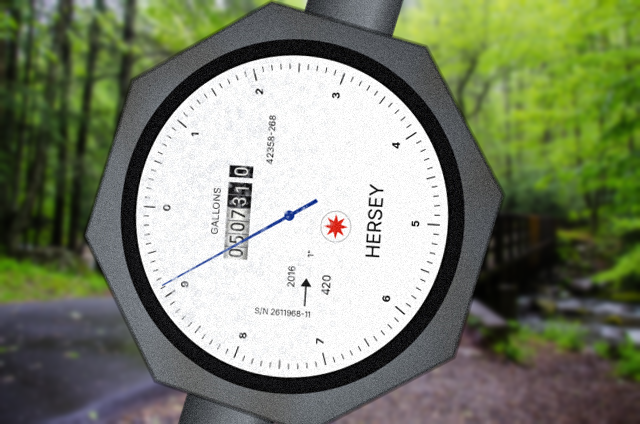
**507309.1** gal
